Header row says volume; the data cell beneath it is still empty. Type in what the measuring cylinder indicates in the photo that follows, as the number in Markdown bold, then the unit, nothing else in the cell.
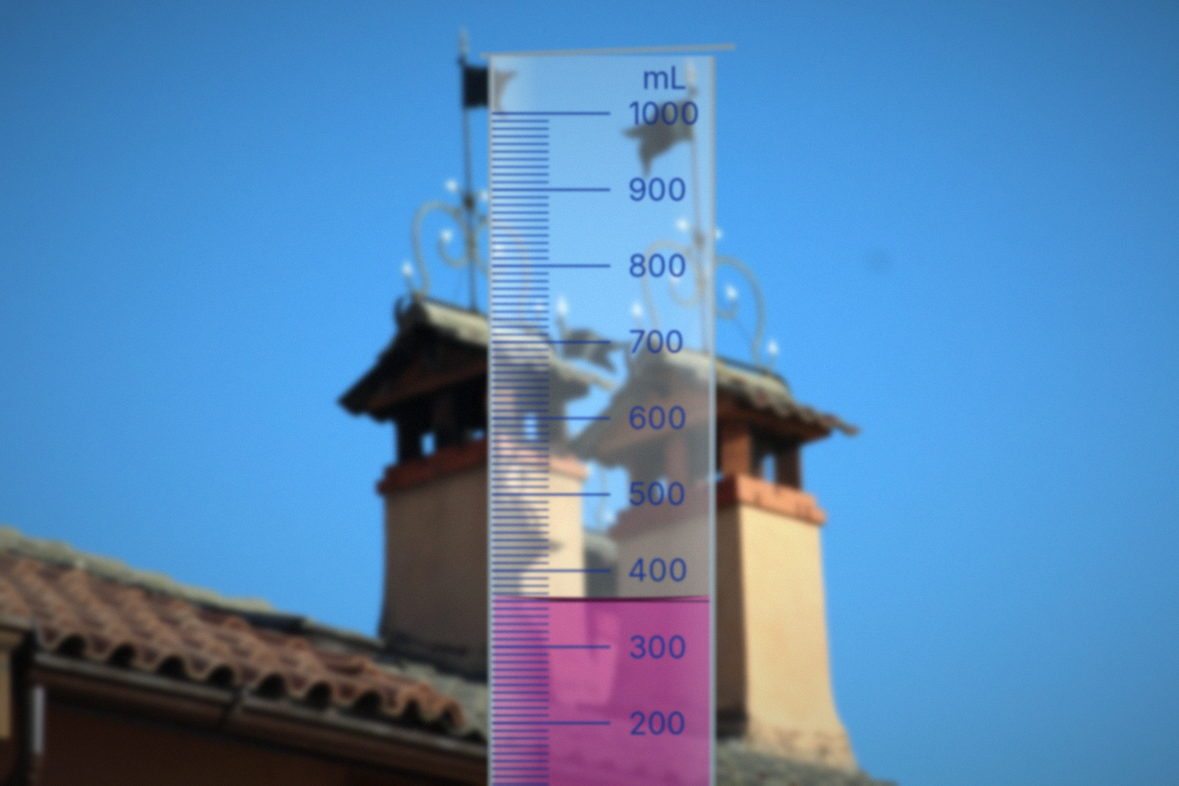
**360** mL
